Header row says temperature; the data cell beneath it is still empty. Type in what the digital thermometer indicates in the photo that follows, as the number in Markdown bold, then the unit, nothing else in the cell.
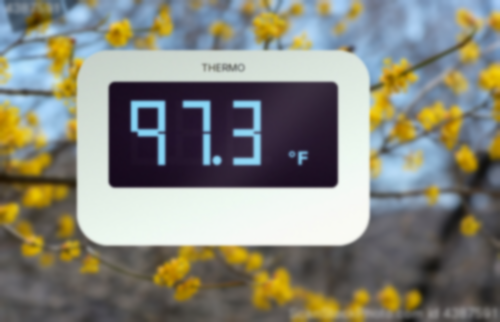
**97.3** °F
